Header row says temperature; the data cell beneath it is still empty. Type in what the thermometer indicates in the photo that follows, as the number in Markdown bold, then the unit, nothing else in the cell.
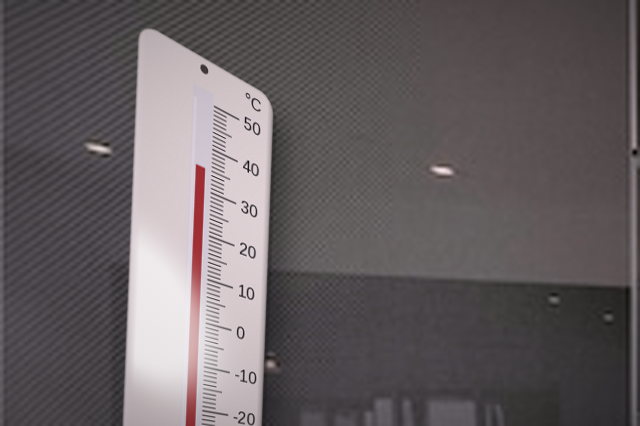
**35** °C
